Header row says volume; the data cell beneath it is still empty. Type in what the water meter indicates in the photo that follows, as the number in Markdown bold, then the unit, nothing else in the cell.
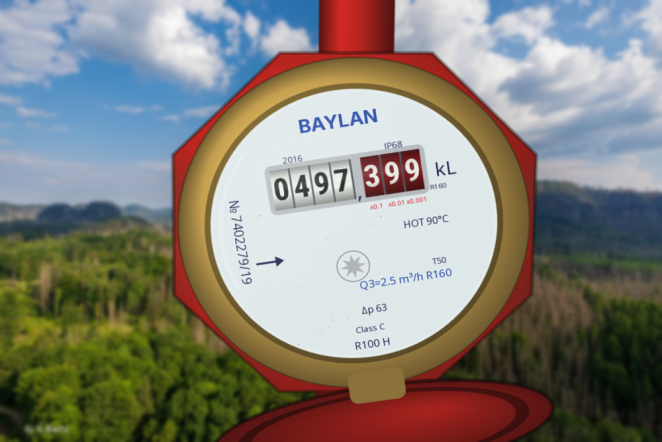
**497.399** kL
